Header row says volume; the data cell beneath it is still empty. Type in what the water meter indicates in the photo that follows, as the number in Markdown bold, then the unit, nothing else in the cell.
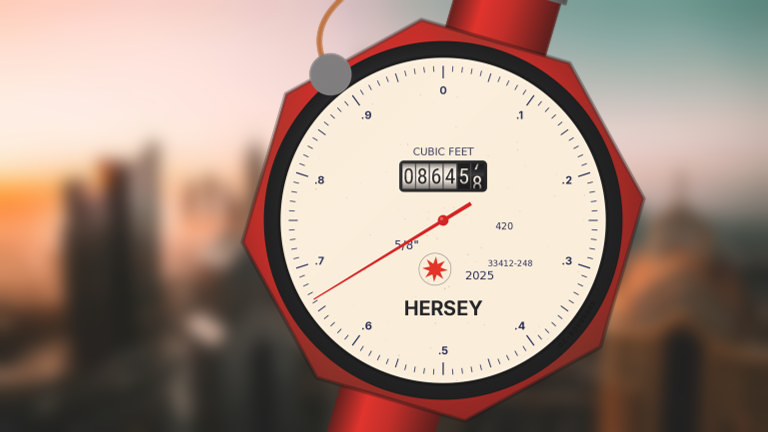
**86457.66** ft³
